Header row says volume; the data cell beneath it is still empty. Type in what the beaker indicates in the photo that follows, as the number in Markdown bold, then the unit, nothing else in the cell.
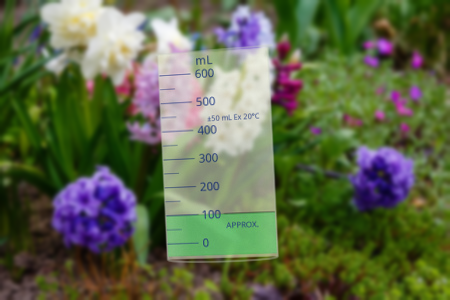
**100** mL
